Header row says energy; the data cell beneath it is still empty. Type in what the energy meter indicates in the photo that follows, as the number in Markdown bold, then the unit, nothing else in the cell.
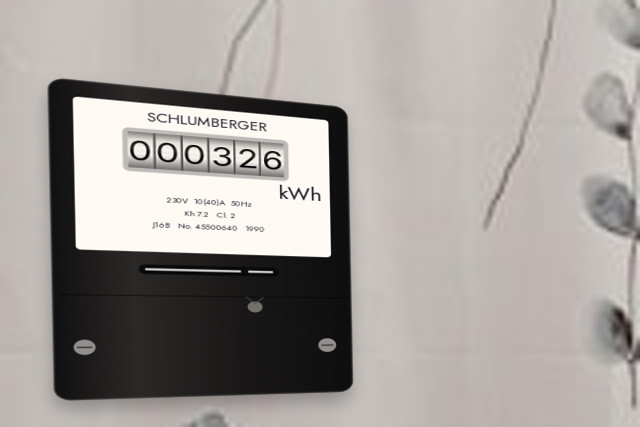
**326** kWh
